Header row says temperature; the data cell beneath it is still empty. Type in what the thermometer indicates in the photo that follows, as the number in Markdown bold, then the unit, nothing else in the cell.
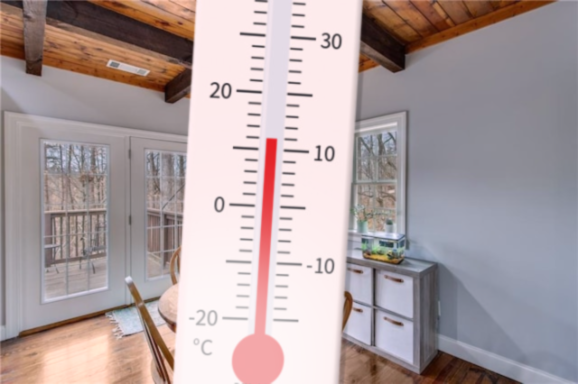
**12** °C
